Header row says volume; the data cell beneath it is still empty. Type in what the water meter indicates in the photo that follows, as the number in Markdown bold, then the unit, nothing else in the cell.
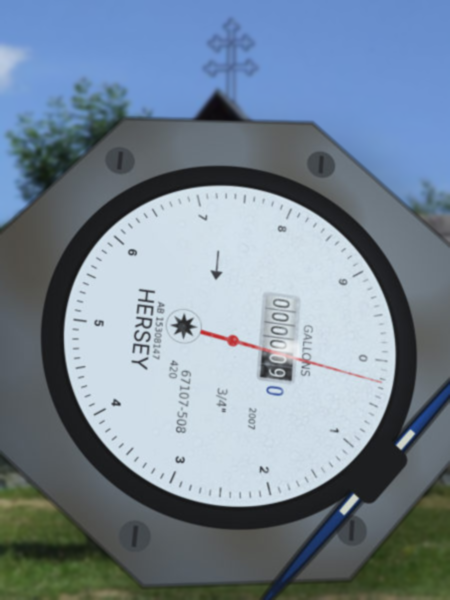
**90.2** gal
